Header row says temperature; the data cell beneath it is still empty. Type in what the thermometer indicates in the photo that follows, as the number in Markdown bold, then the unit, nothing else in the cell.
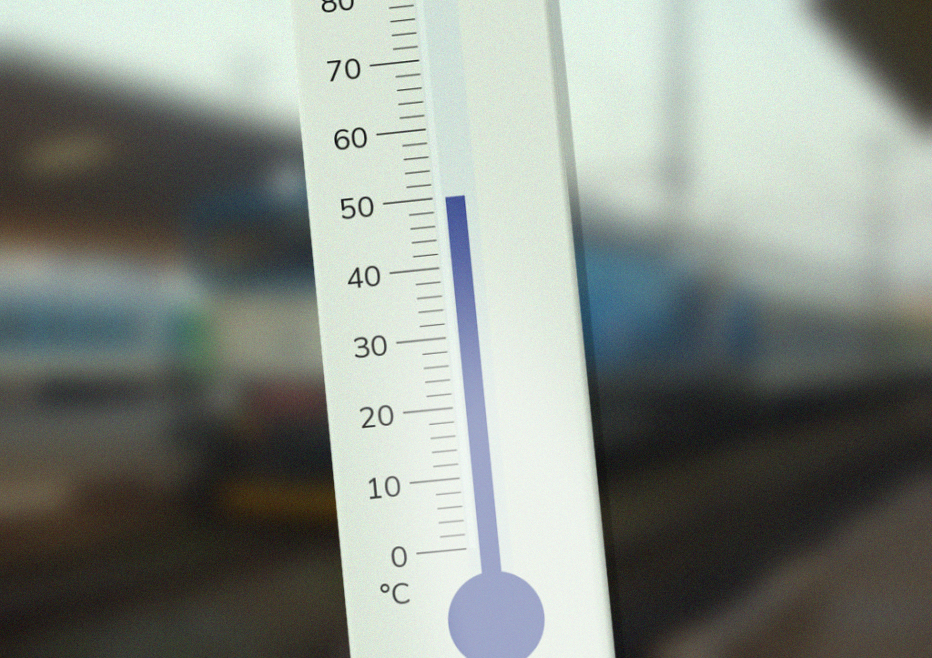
**50** °C
